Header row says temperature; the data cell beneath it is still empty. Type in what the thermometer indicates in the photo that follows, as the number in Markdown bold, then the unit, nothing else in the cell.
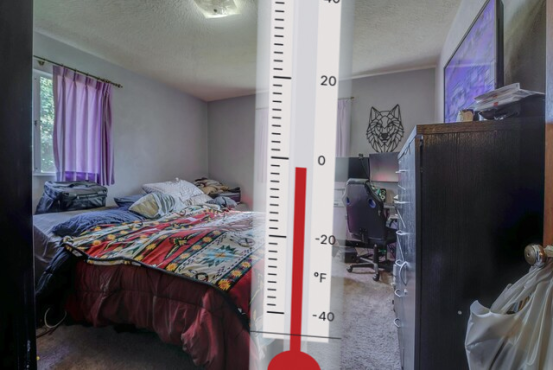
**-2** °F
